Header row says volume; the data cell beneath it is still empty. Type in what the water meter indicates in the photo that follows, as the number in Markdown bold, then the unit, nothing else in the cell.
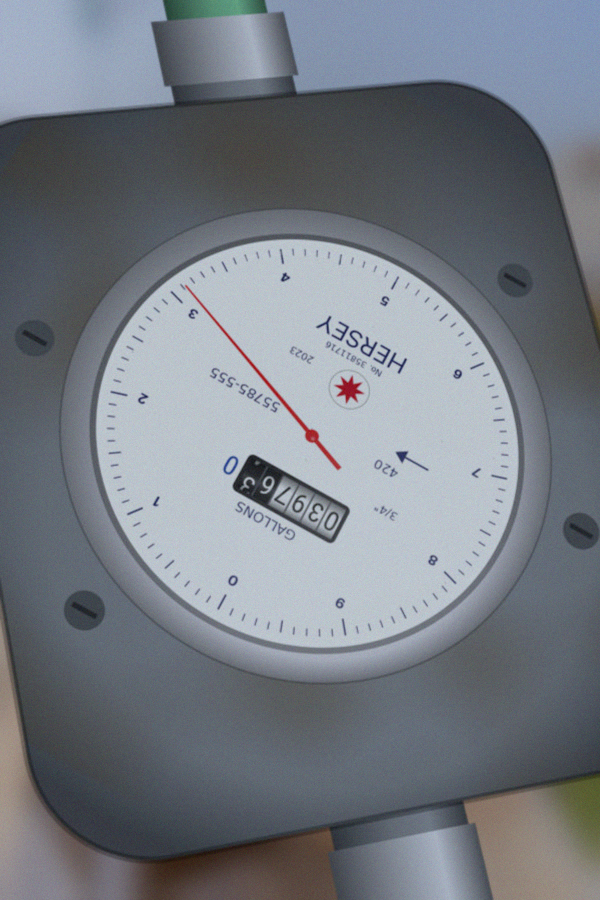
**397633.1** gal
